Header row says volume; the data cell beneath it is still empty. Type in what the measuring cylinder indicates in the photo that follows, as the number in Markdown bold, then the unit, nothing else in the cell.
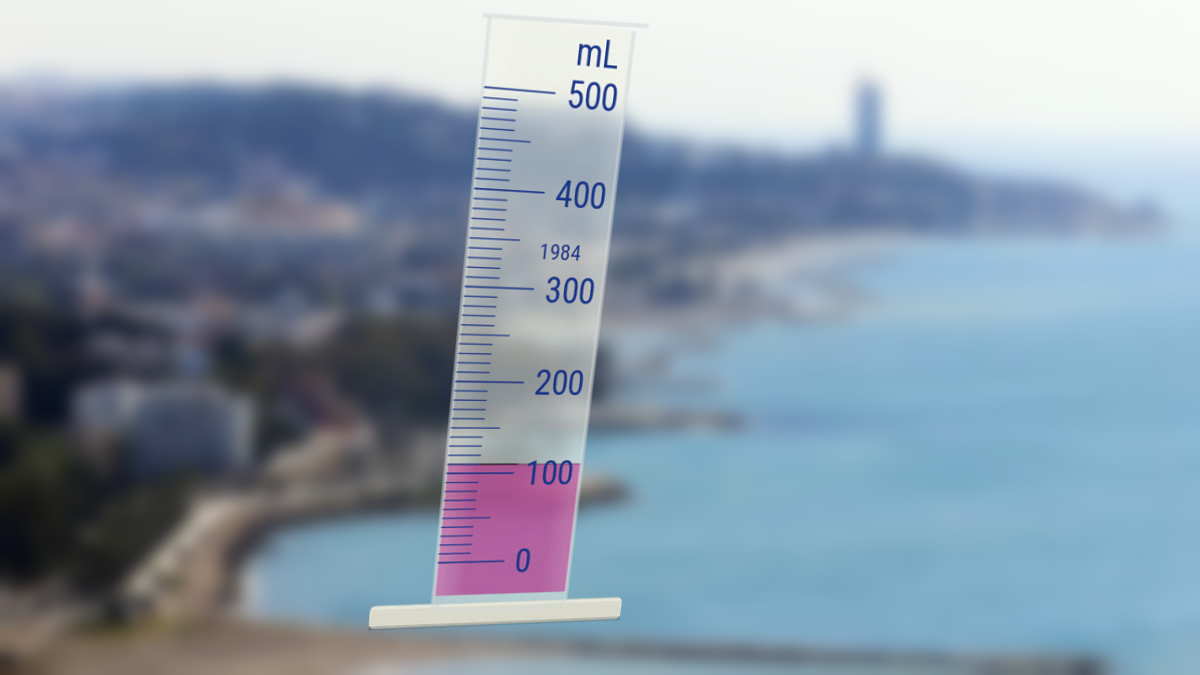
**110** mL
